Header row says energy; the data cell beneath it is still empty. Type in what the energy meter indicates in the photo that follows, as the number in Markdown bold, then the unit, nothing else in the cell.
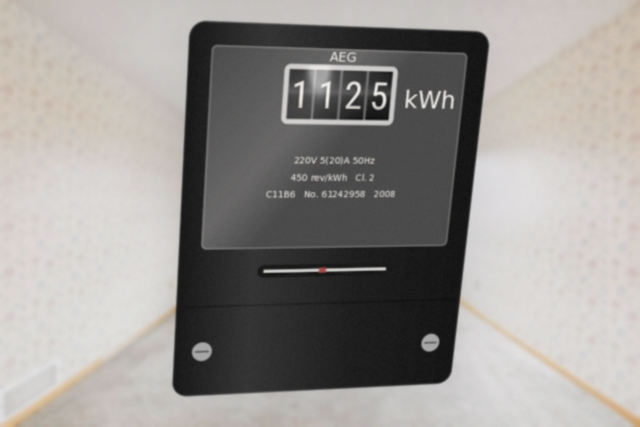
**1125** kWh
